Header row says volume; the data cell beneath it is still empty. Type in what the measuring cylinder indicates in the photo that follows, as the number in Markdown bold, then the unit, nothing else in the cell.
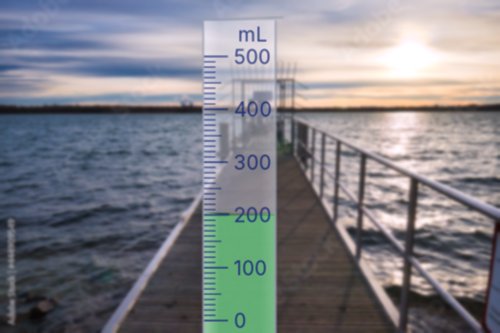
**200** mL
